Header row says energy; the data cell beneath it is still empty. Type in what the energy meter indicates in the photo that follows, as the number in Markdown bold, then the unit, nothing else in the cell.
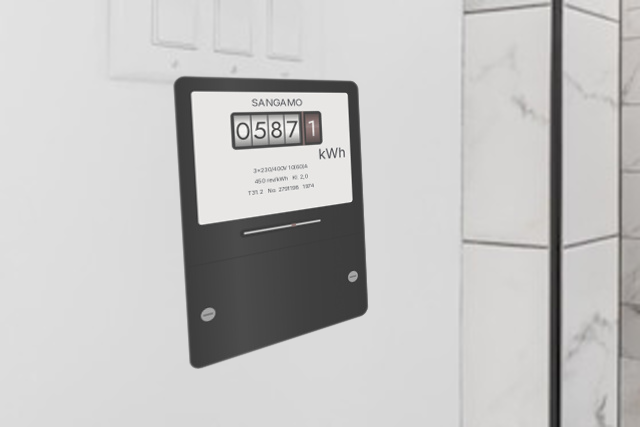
**587.1** kWh
